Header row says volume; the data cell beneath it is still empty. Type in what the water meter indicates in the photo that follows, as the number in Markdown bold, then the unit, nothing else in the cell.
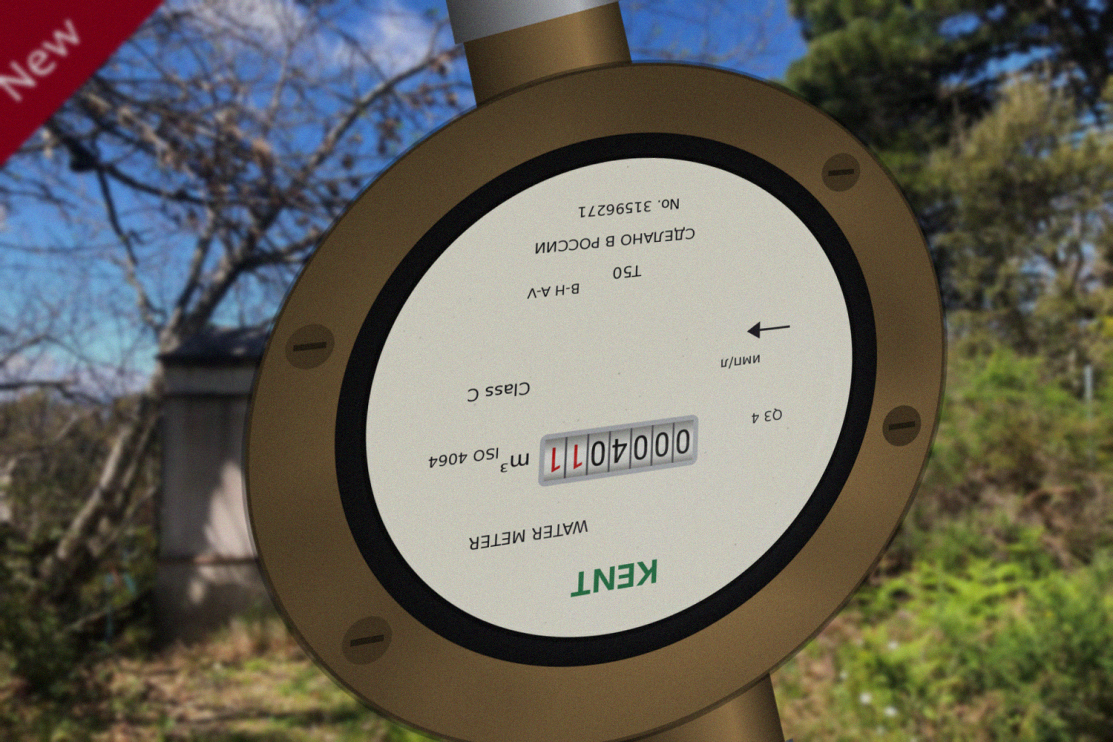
**40.11** m³
